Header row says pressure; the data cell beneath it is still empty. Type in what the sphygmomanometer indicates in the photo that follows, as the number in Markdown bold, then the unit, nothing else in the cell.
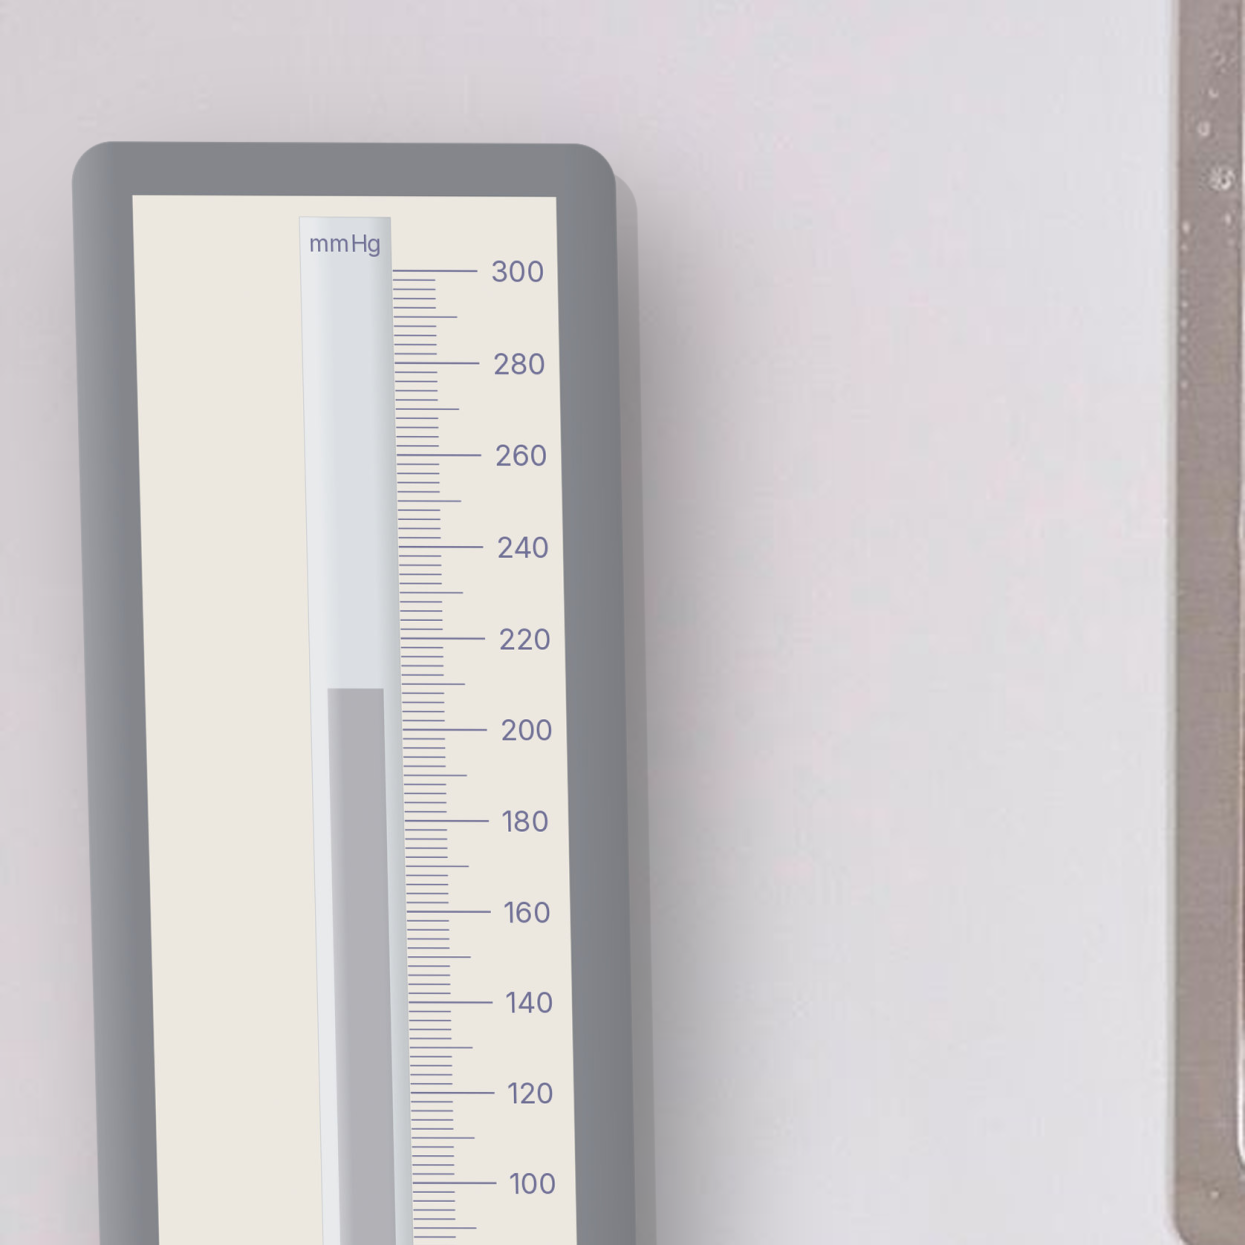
**209** mmHg
